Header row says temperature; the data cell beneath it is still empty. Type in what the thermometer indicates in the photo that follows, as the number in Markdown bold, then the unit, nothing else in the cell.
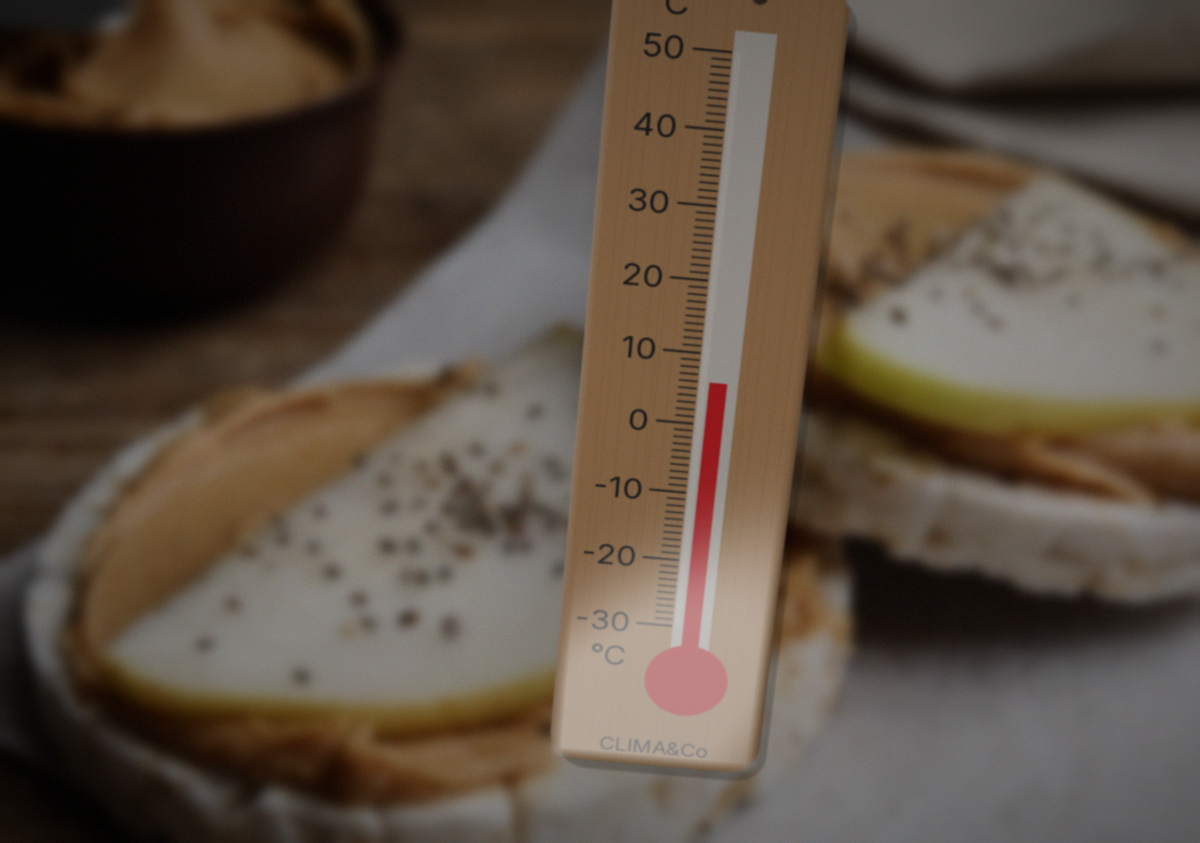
**6** °C
